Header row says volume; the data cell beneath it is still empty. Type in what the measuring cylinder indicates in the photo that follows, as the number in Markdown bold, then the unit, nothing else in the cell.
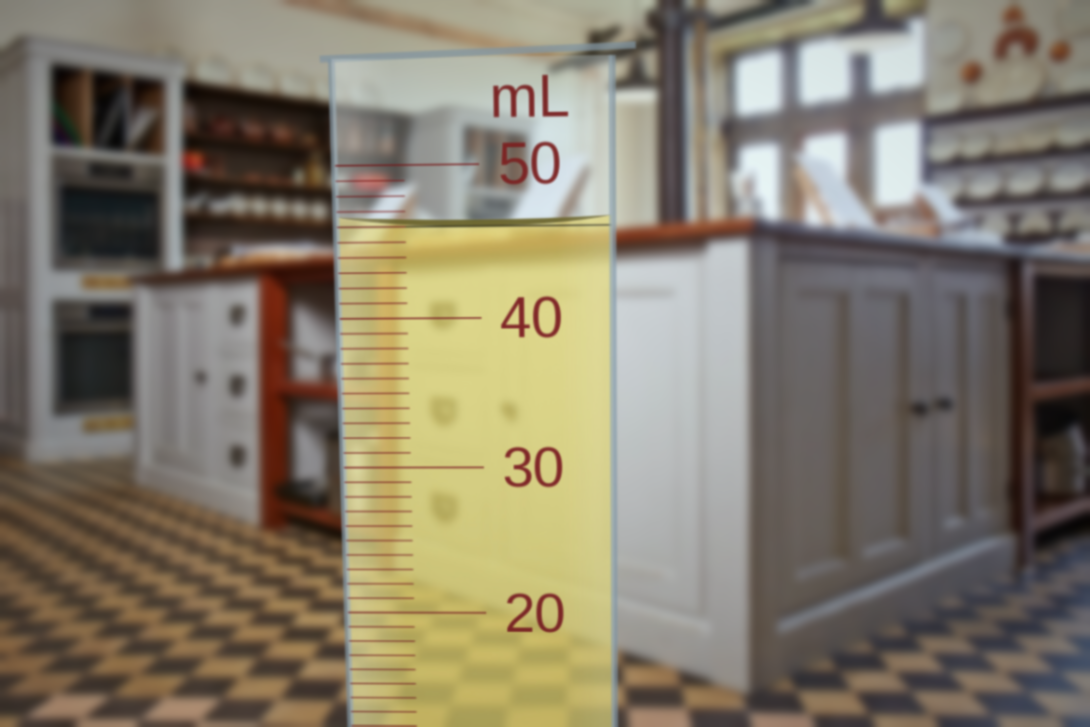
**46** mL
